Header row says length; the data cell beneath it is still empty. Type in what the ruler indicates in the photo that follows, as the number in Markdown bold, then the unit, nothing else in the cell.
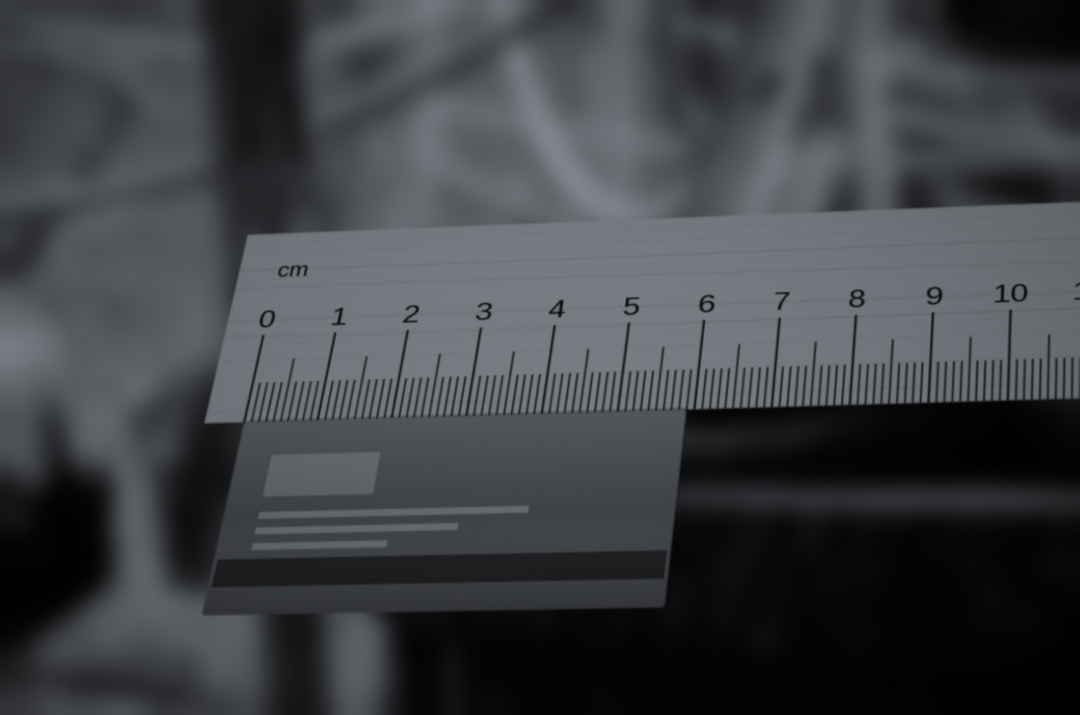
**5.9** cm
